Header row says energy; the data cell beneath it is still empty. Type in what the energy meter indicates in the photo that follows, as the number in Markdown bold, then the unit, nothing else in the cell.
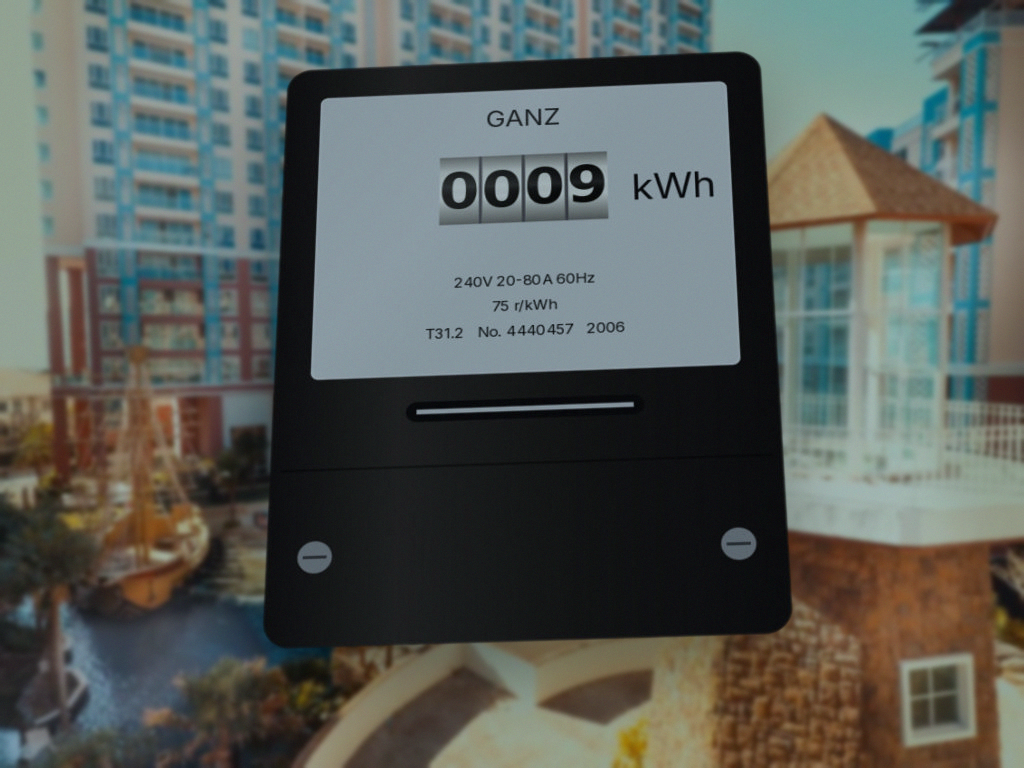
**9** kWh
